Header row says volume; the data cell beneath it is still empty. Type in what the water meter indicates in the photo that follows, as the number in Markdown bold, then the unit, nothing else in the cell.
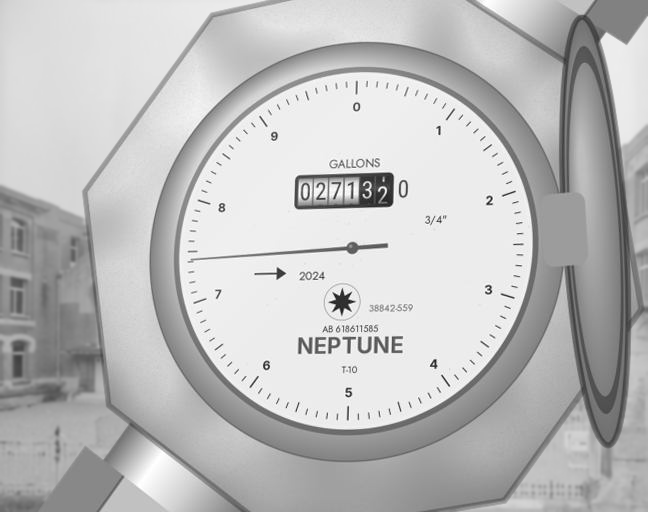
**271317.4** gal
